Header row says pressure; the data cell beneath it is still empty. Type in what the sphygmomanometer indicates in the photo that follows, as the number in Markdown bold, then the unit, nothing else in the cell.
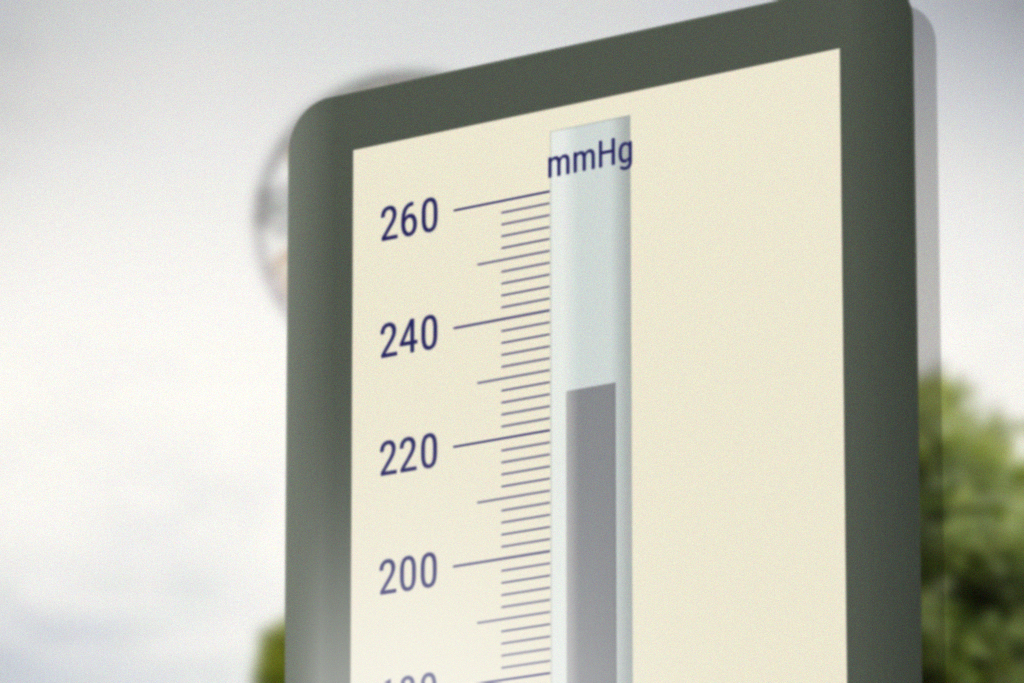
**226** mmHg
